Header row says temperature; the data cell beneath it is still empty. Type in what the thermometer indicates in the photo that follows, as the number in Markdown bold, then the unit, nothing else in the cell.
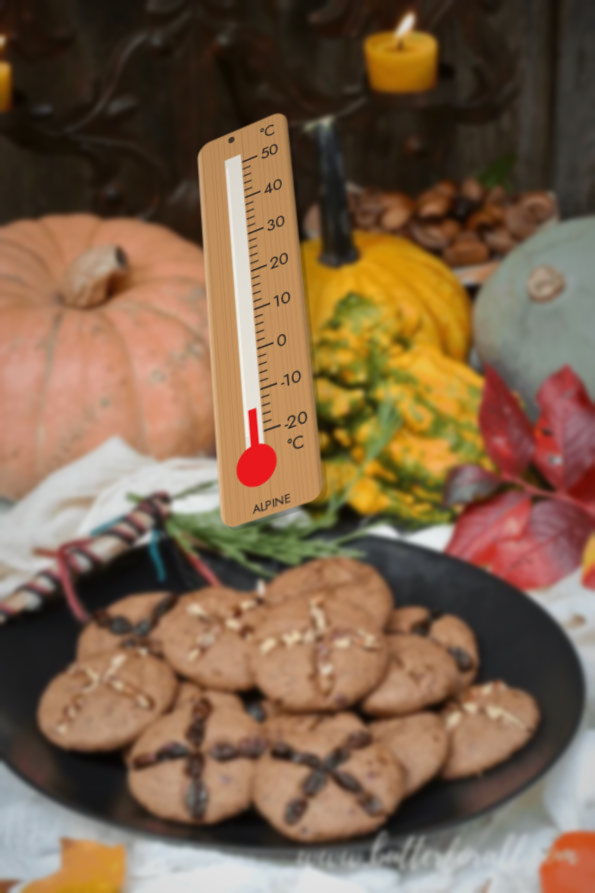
**-14** °C
